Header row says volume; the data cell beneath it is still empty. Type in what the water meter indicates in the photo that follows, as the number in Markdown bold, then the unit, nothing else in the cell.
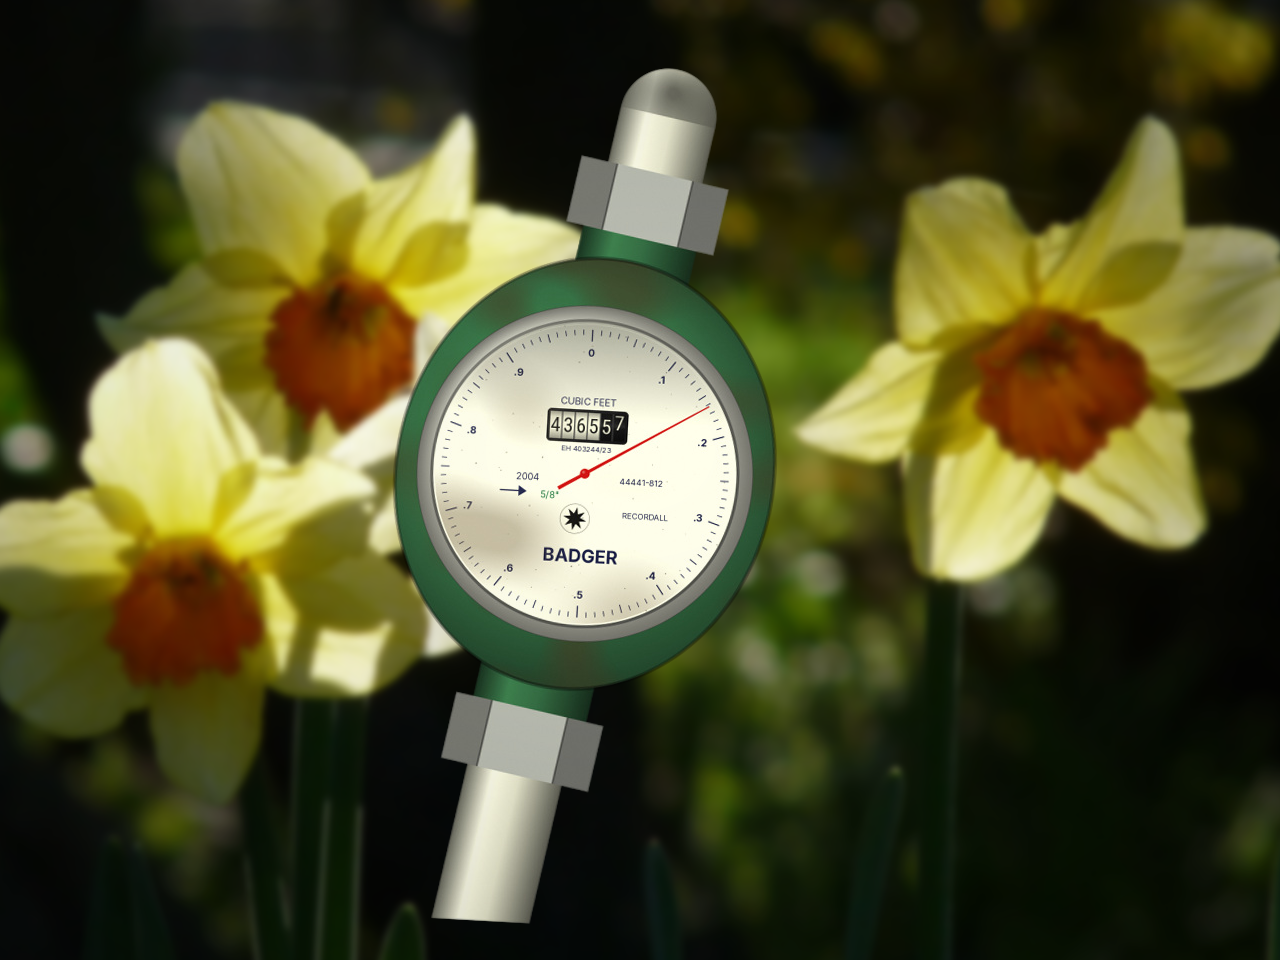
**436557.16** ft³
